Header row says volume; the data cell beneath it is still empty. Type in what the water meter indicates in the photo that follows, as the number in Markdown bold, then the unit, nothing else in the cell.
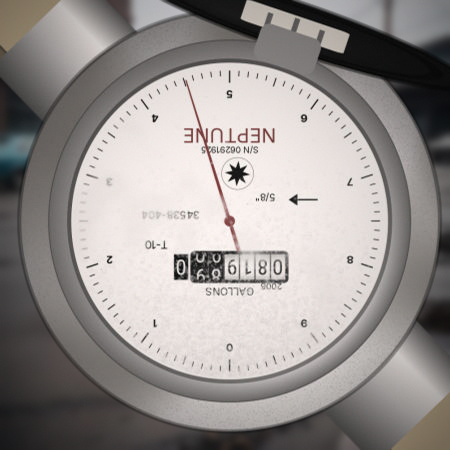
**819894.5** gal
